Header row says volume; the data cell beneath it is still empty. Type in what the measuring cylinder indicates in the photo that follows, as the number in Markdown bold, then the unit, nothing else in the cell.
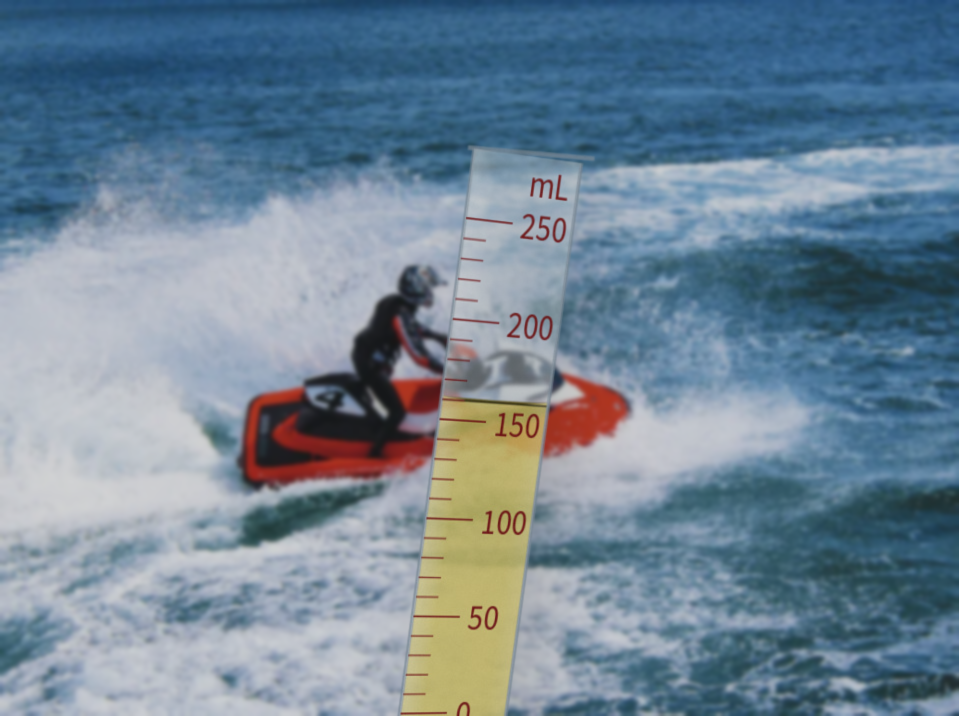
**160** mL
